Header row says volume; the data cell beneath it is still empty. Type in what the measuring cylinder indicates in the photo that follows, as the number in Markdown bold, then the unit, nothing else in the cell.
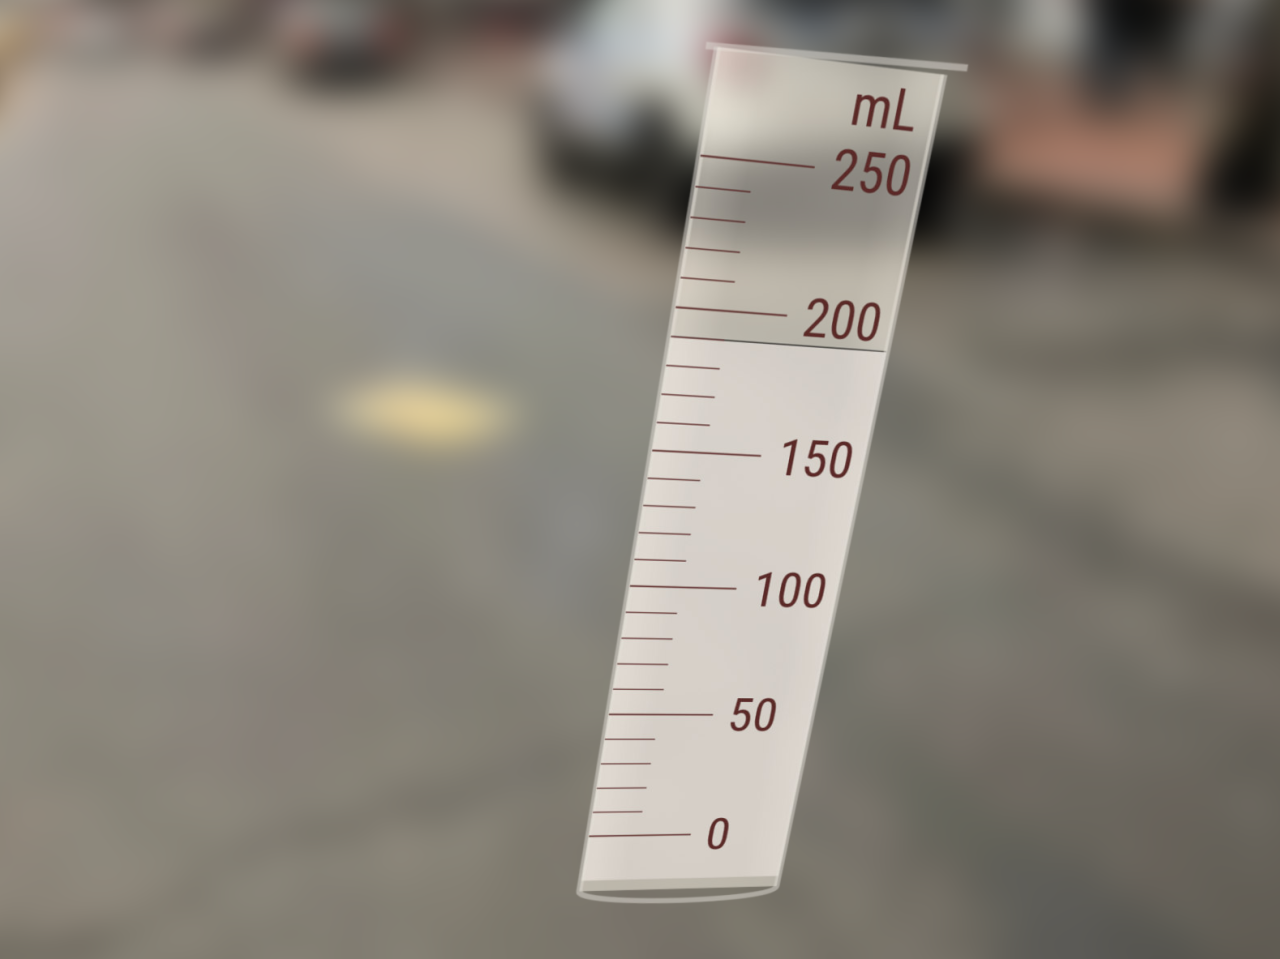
**190** mL
